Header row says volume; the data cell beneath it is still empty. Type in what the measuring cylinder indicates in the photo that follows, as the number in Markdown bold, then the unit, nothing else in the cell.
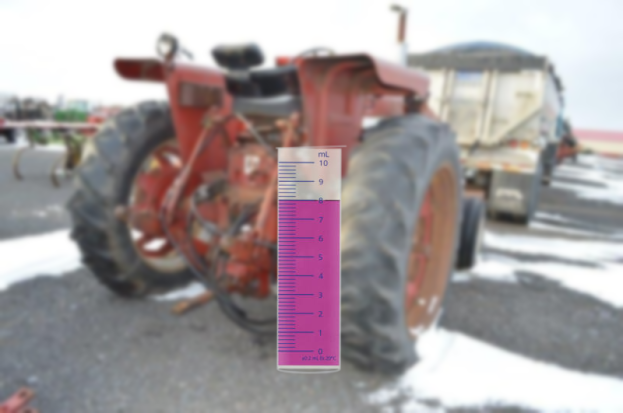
**8** mL
